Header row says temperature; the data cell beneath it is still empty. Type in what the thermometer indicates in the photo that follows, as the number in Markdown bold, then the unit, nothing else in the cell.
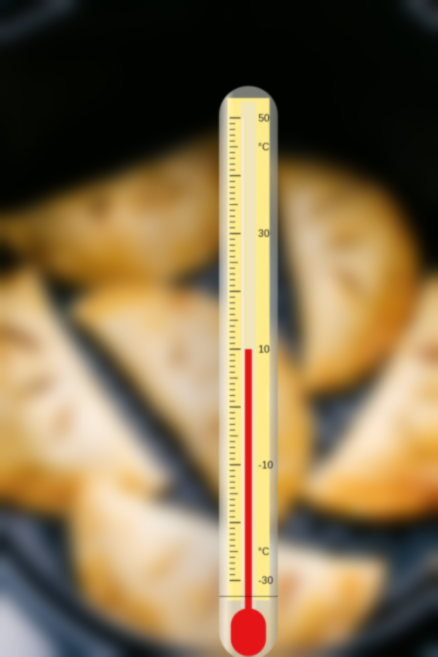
**10** °C
